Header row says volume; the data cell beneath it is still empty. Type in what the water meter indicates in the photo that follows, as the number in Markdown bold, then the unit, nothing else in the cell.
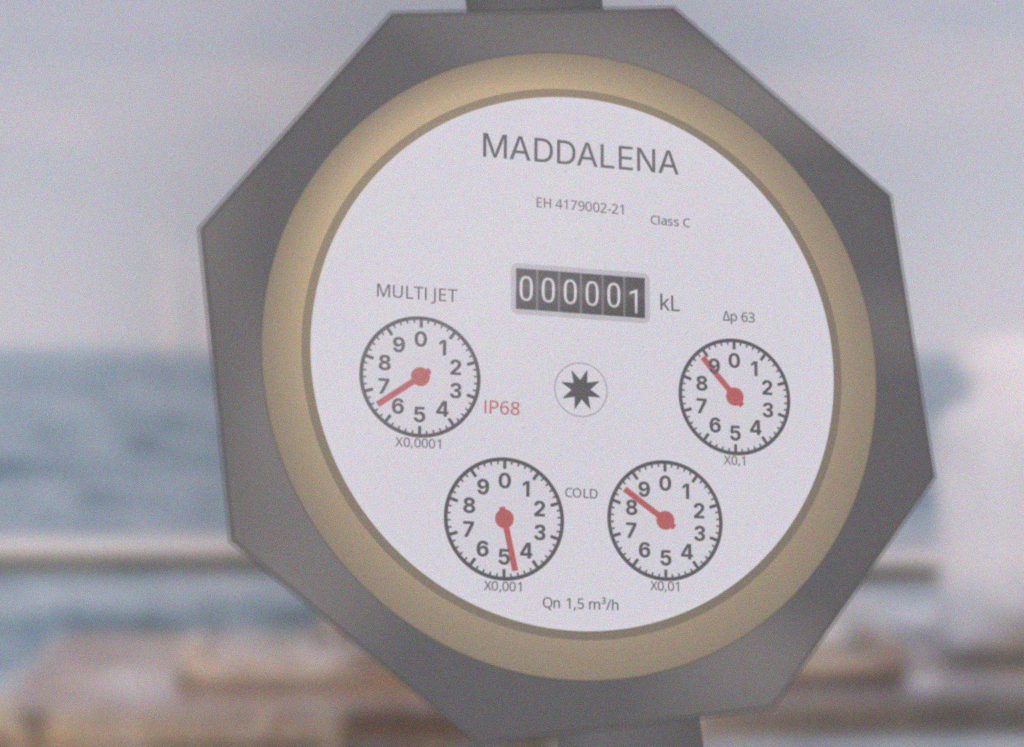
**0.8846** kL
